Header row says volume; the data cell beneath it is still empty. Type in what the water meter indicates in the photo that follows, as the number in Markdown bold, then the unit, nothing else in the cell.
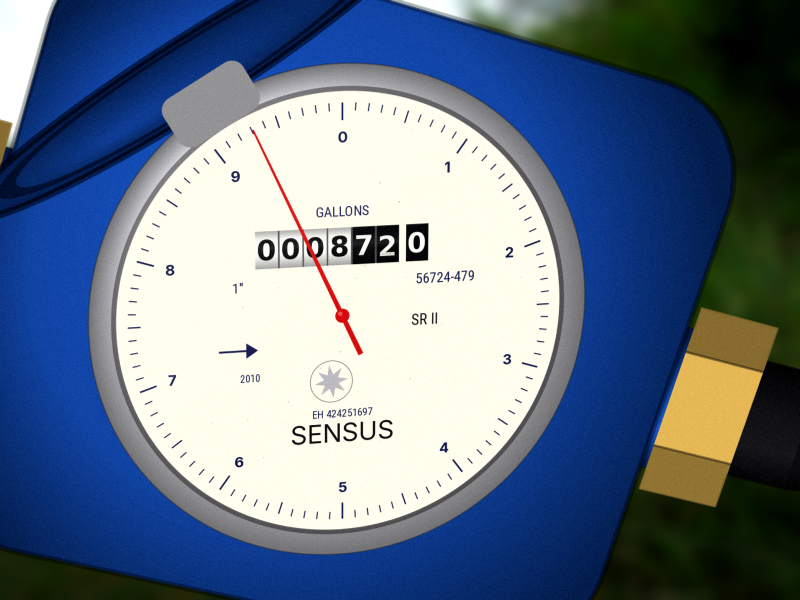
**8719.3** gal
